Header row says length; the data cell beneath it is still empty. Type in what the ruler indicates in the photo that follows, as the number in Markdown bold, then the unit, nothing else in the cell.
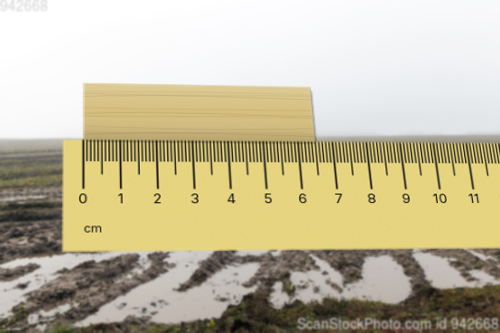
**6.5** cm
